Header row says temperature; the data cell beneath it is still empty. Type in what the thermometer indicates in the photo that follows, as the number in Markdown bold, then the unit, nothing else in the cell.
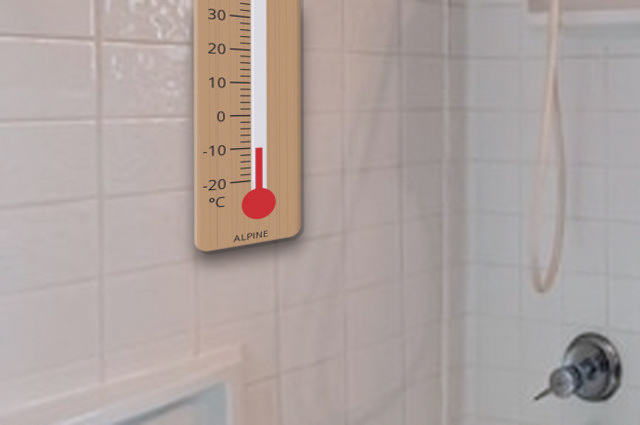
**-10** °C
